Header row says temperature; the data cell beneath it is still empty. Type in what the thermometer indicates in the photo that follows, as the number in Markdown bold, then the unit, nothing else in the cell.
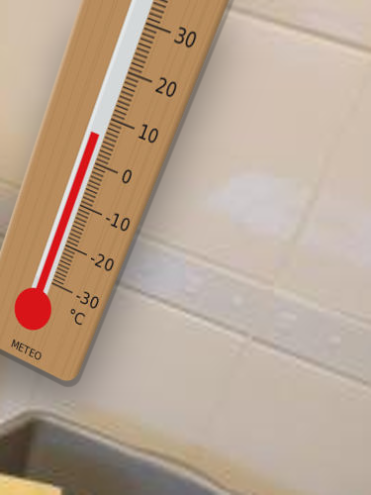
**6** °C
